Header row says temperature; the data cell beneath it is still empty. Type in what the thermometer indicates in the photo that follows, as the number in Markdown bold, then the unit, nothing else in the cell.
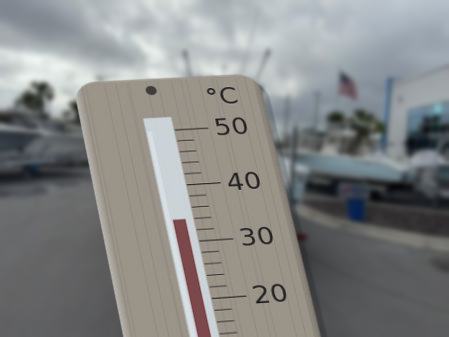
**34** °C
